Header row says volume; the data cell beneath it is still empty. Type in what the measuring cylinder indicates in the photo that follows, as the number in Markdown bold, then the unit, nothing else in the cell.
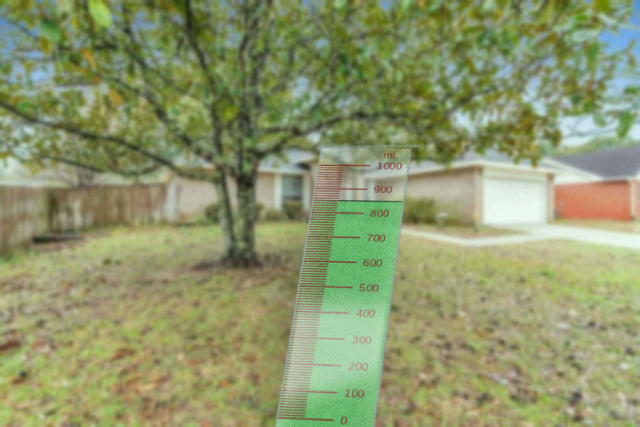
**850** mL
